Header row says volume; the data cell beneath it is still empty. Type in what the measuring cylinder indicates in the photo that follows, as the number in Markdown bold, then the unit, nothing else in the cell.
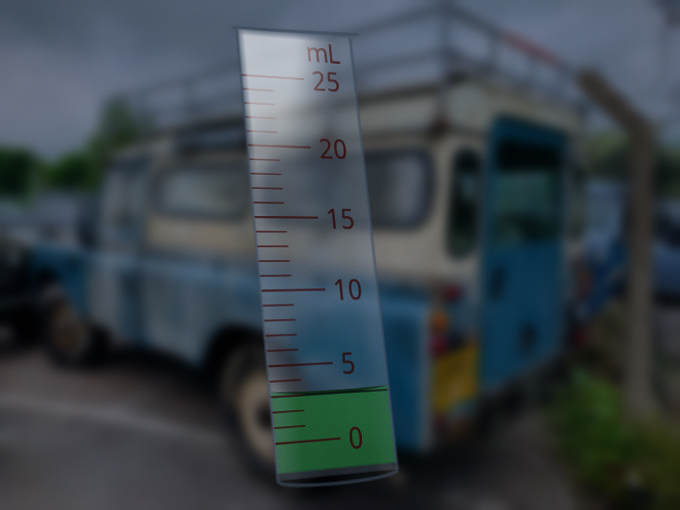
**3** mL
